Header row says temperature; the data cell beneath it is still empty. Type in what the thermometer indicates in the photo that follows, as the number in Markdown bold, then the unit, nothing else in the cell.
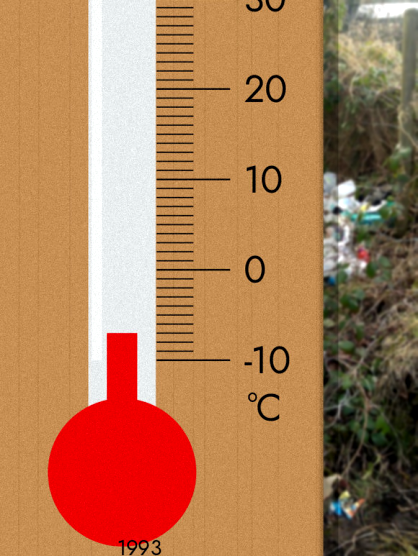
**-7** °C
